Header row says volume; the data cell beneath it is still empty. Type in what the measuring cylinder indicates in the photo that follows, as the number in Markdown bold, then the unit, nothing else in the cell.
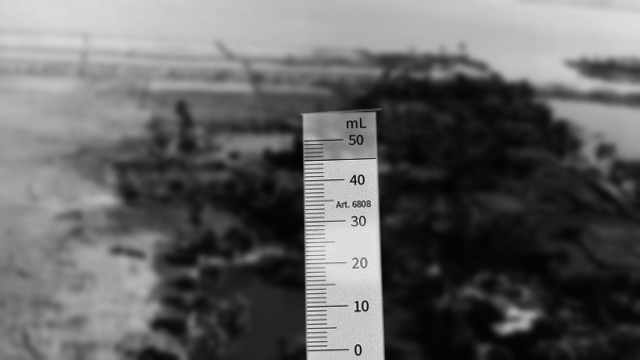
**45** mL
